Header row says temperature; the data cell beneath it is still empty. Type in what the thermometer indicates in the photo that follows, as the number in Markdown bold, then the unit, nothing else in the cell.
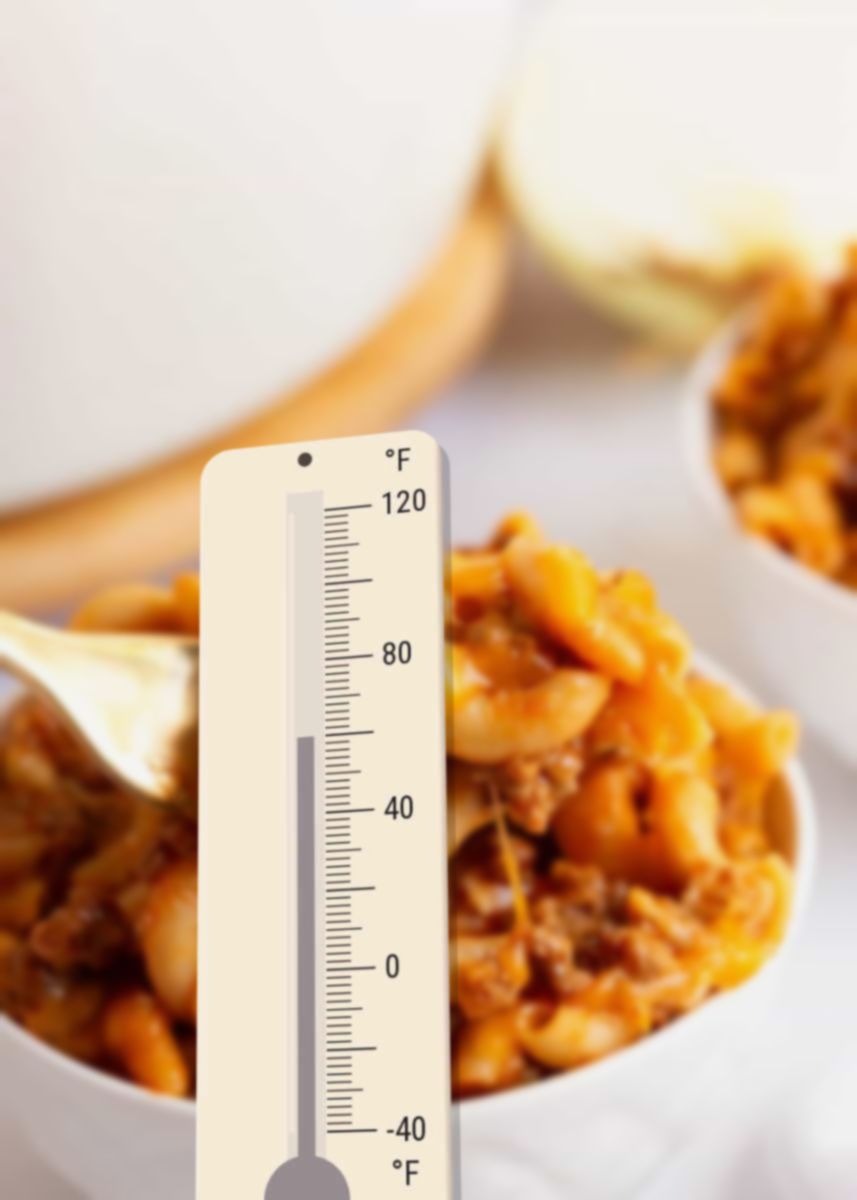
**60** °F
